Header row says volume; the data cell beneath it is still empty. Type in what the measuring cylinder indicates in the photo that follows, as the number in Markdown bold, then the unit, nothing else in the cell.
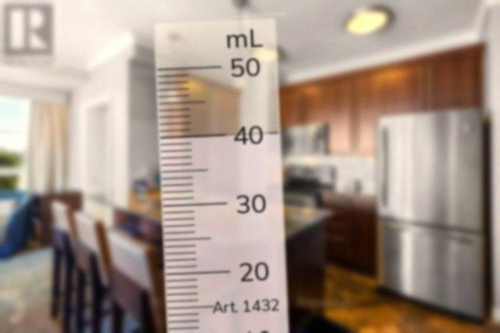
**40** mL
